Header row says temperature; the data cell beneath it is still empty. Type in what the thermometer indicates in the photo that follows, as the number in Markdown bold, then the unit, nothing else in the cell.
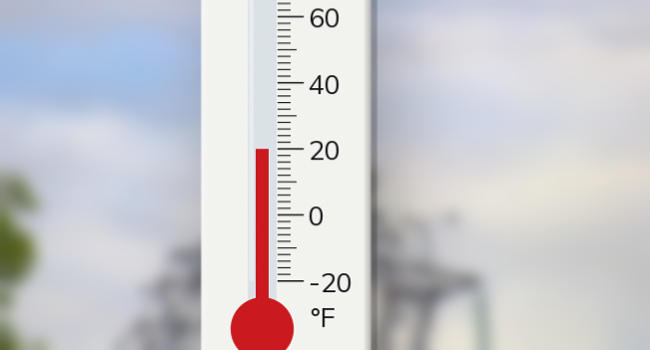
**20** °F
